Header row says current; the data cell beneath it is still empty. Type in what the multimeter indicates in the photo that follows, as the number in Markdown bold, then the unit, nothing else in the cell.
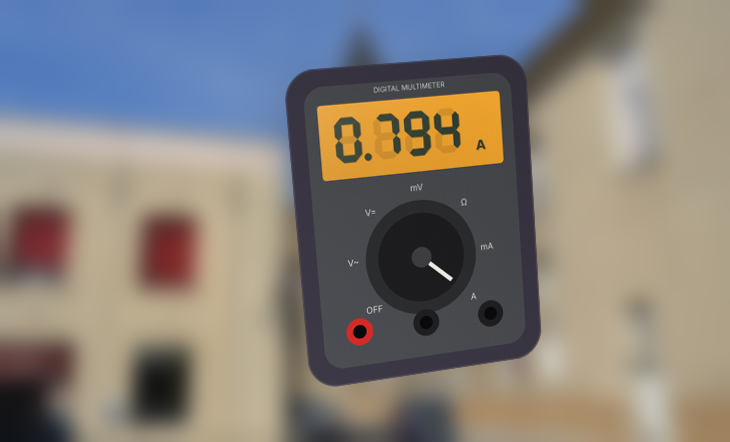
**0.794** A
